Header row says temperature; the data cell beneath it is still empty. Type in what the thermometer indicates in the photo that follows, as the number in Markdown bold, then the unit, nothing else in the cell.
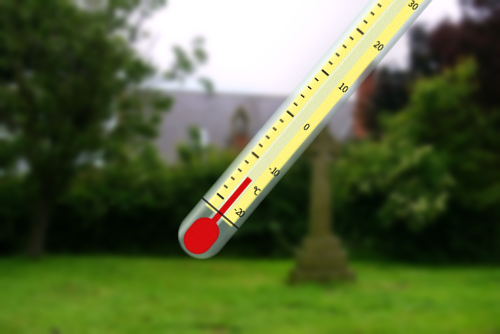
**-14** °C
